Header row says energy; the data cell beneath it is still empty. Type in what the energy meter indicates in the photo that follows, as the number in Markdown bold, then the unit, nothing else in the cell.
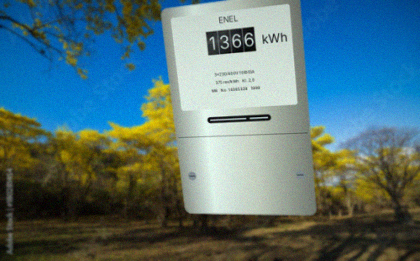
**1366** kWh
